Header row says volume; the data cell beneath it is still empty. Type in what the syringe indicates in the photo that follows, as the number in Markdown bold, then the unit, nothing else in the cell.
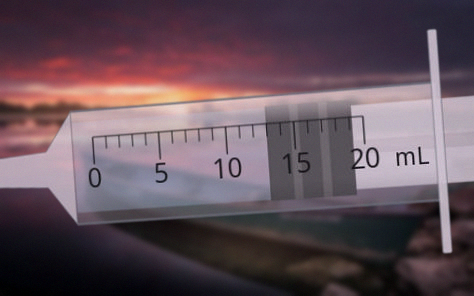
**13** mL
